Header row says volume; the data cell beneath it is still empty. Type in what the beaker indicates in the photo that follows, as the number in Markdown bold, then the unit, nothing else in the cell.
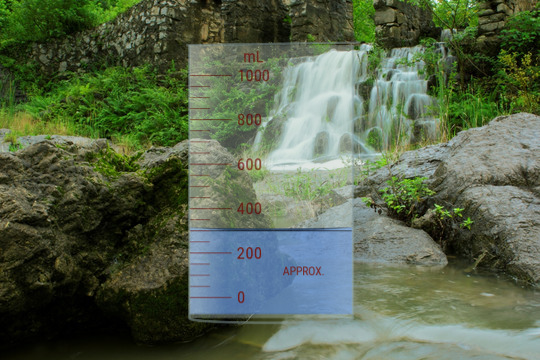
**300** mL
